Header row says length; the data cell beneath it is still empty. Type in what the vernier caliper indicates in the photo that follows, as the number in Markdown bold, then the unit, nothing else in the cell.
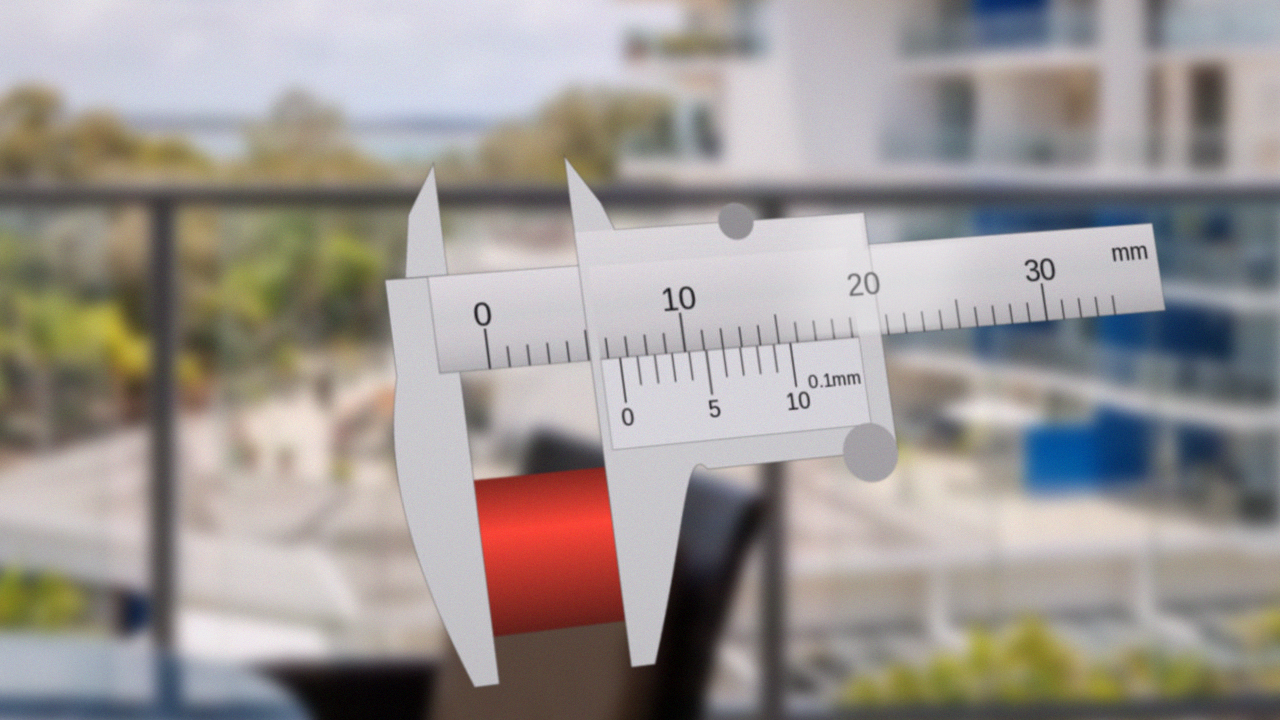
**6.6** mm
